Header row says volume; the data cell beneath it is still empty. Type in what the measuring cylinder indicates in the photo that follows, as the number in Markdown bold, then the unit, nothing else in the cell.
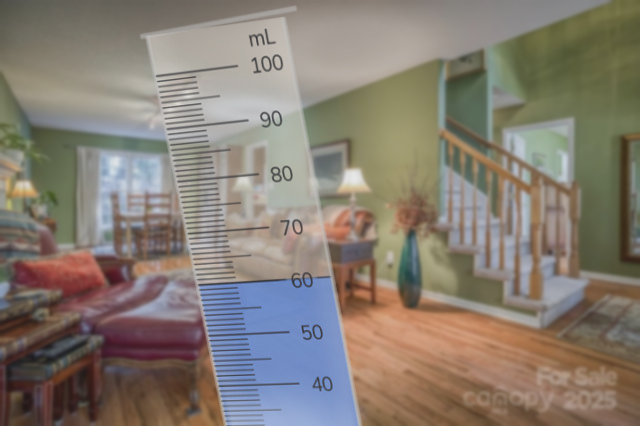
**60** mL
